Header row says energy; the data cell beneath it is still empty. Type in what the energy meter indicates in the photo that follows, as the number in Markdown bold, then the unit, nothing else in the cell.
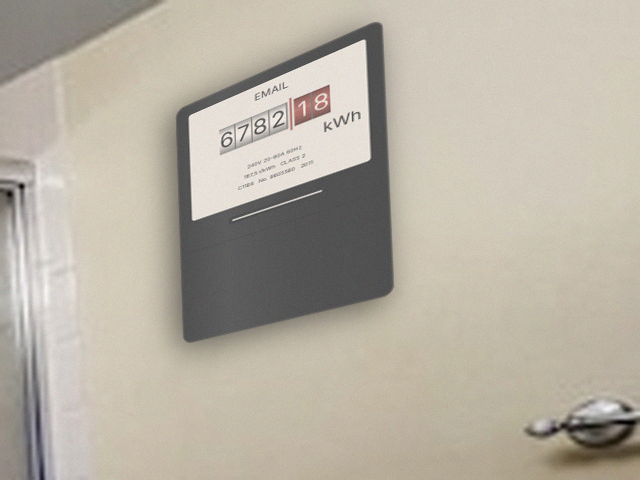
**6782.18** kWh
